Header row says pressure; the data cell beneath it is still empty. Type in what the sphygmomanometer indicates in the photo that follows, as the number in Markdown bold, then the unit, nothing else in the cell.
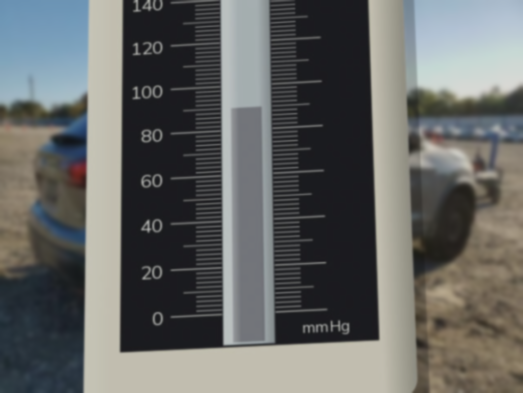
**90** mmHg
